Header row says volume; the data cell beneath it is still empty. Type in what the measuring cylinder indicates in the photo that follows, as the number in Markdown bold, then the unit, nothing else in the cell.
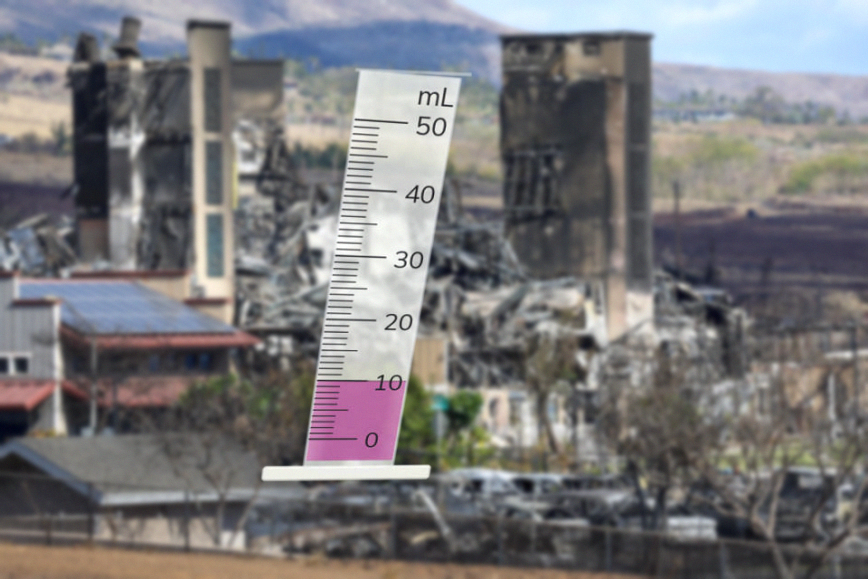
**10** mL
